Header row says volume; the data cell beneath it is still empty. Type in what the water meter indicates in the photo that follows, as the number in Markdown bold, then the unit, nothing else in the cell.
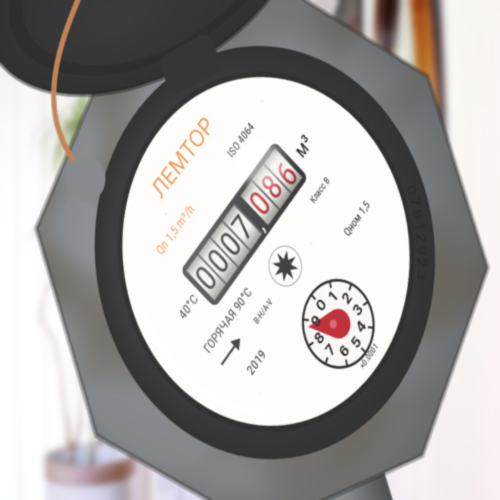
**7.0858** m³
